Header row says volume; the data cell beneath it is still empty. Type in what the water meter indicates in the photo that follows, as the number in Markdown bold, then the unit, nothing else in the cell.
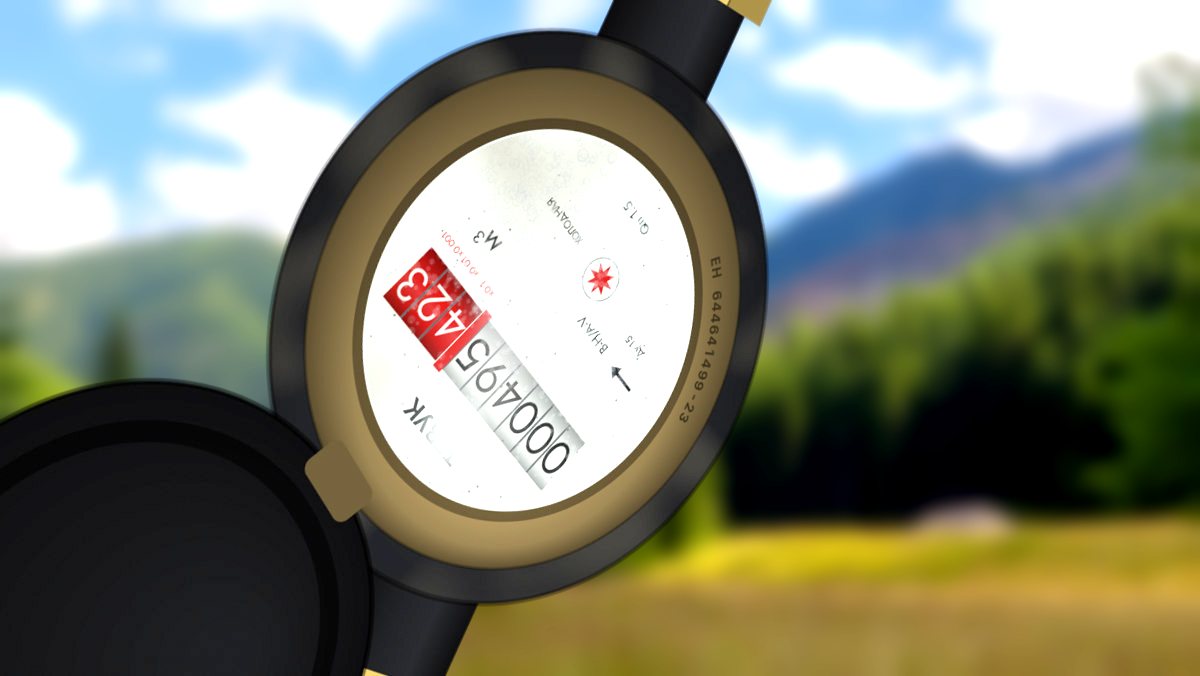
**495.423** m³
